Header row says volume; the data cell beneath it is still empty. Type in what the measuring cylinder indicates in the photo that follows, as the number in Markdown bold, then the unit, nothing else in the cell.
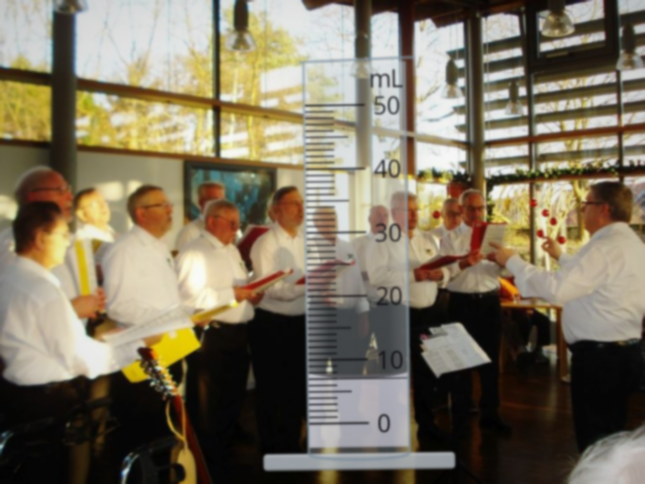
**7** mL
